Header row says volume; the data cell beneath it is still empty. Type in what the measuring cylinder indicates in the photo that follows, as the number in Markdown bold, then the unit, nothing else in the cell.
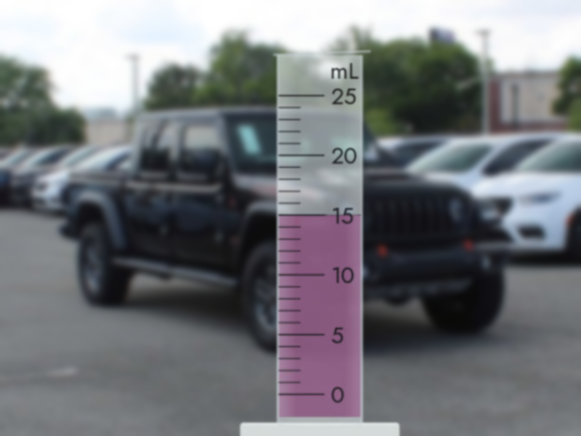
**15** mL
